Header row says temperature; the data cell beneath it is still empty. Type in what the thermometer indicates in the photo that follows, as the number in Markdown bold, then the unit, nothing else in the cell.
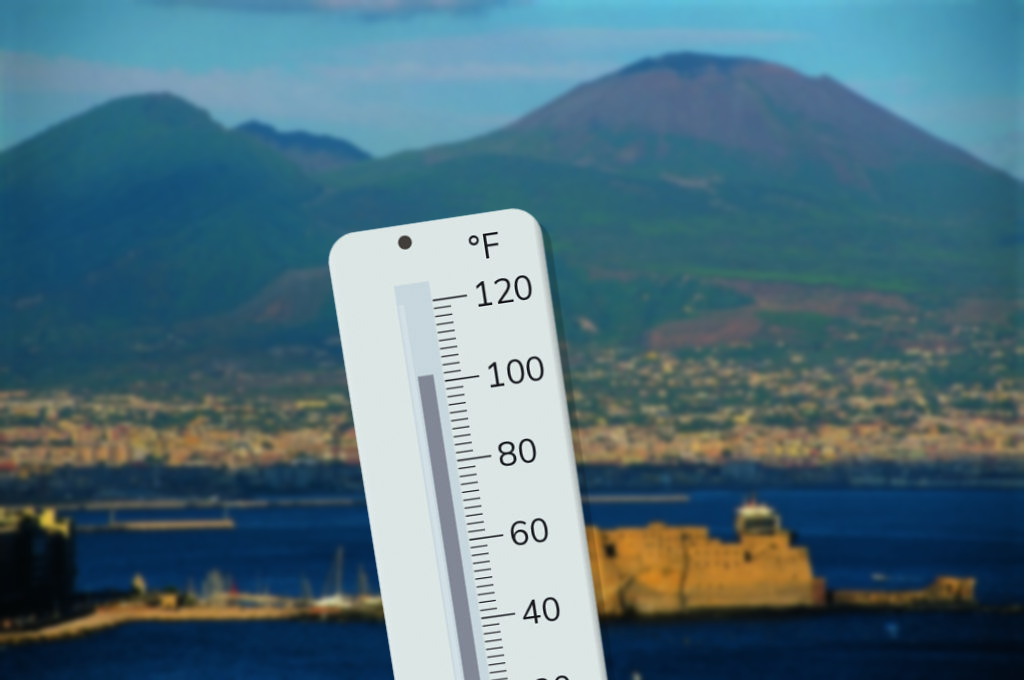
**102** °F
